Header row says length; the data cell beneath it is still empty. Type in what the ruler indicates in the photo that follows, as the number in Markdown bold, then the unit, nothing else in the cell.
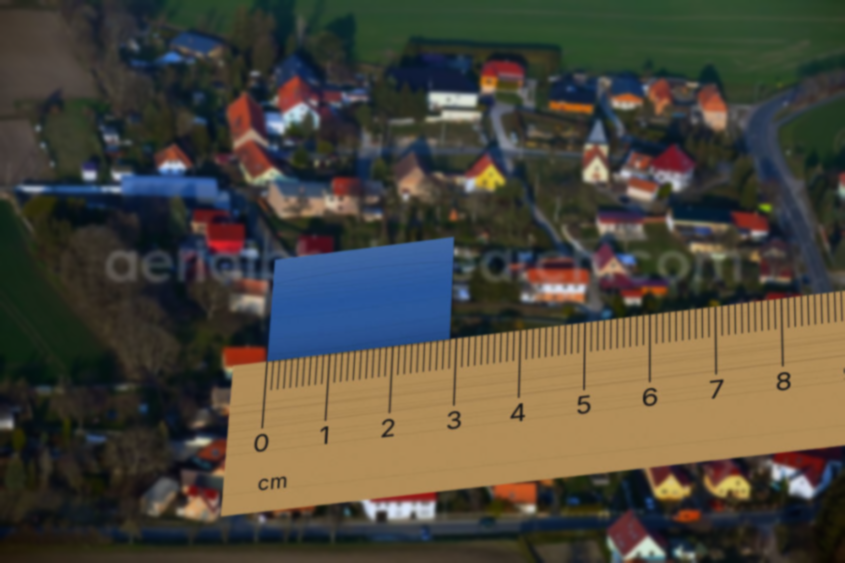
**2.9** cm
